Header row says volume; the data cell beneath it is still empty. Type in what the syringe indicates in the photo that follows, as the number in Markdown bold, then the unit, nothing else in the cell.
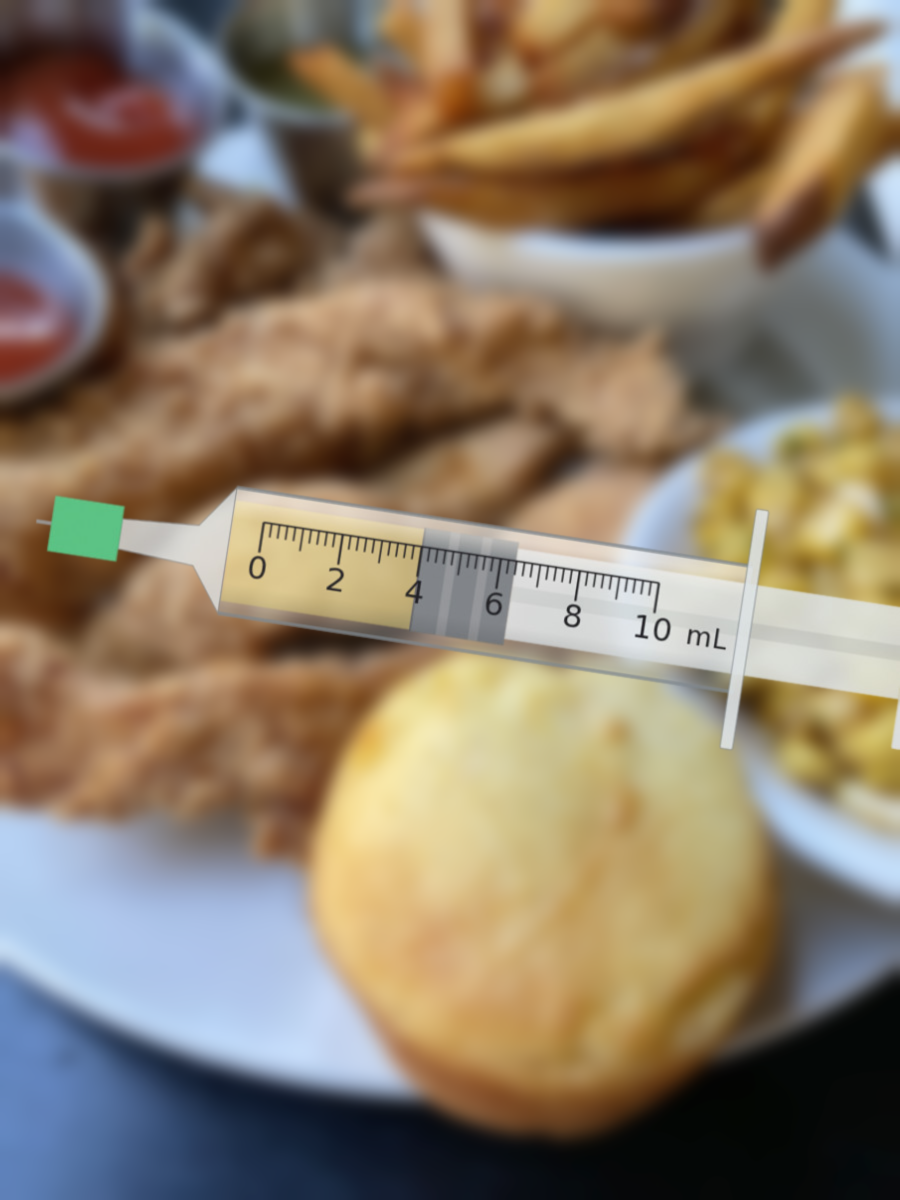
**4** mL
